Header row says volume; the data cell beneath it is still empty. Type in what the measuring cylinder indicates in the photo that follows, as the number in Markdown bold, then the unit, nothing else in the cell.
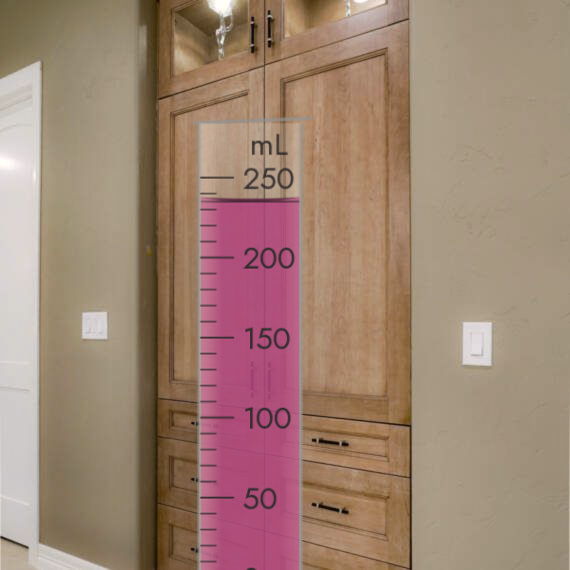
**235** mL
